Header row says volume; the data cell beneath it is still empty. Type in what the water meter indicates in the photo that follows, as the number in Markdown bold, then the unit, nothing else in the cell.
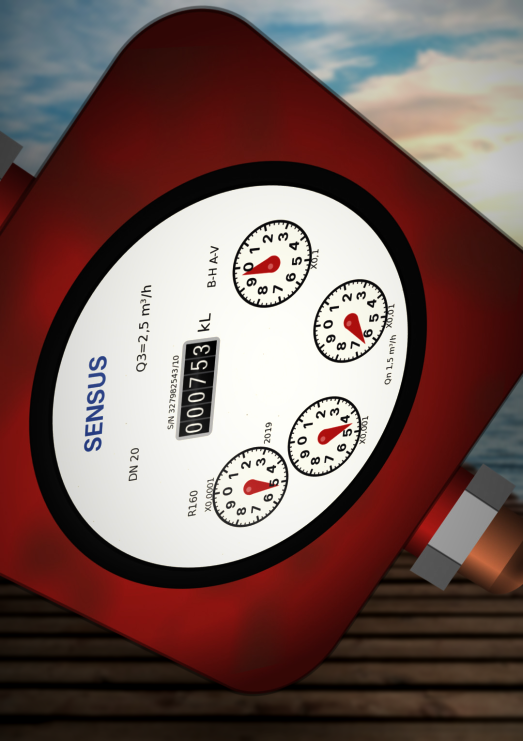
**752.9645** kL
